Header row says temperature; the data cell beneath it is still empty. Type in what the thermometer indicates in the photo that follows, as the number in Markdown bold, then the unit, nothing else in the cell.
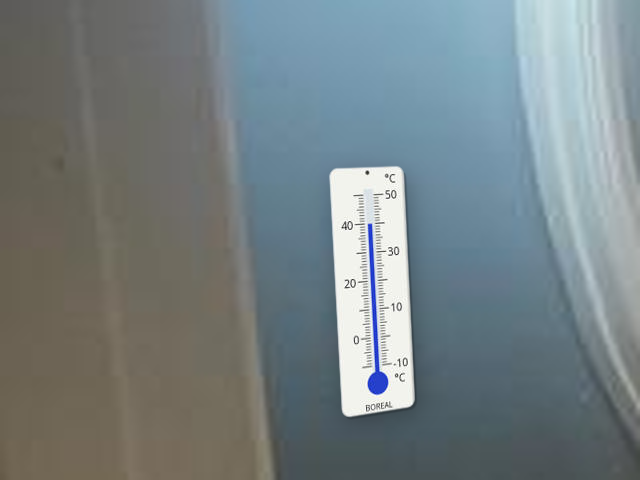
**40** °C
